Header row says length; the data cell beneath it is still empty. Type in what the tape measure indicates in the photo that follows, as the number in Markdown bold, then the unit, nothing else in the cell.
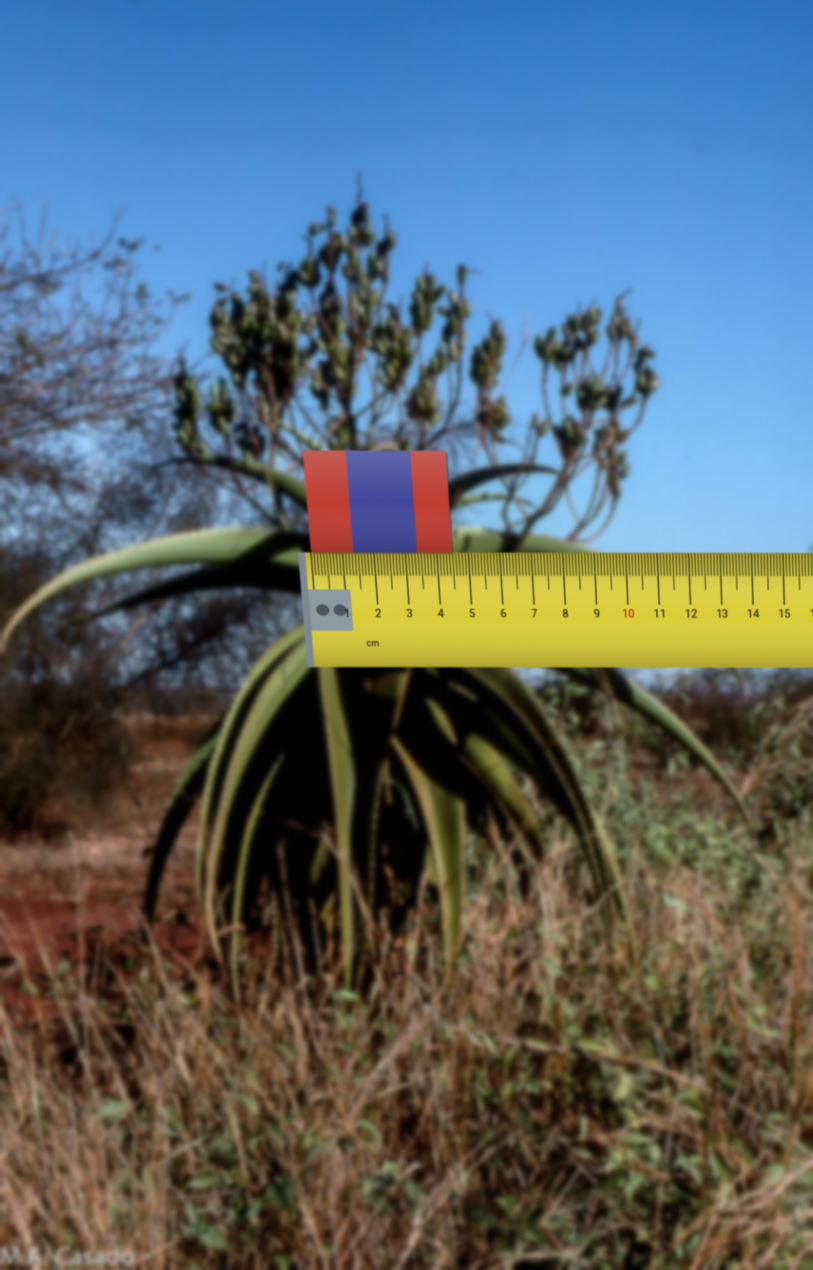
**4.5** cm
